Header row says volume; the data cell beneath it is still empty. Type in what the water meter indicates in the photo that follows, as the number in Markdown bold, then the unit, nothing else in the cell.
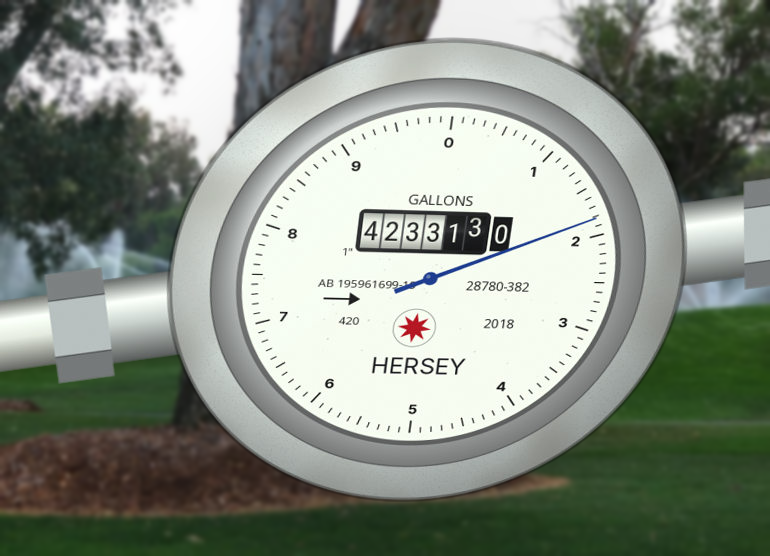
**4233131.8** gal
